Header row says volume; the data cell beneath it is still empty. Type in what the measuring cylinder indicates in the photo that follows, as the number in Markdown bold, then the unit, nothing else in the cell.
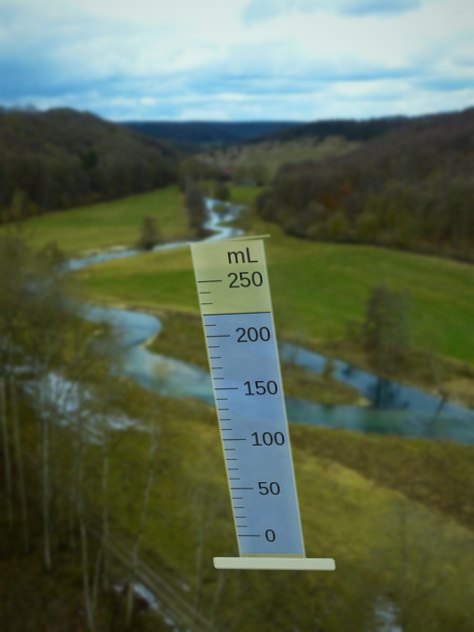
**220** mL
